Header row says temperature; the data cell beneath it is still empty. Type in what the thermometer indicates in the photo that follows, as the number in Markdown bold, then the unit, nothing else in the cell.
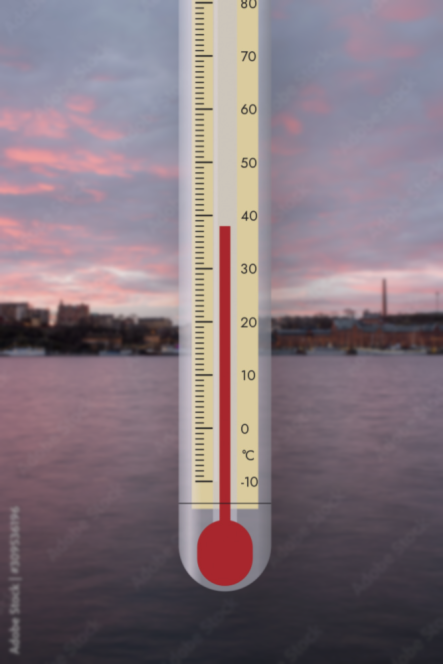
**38** °C
